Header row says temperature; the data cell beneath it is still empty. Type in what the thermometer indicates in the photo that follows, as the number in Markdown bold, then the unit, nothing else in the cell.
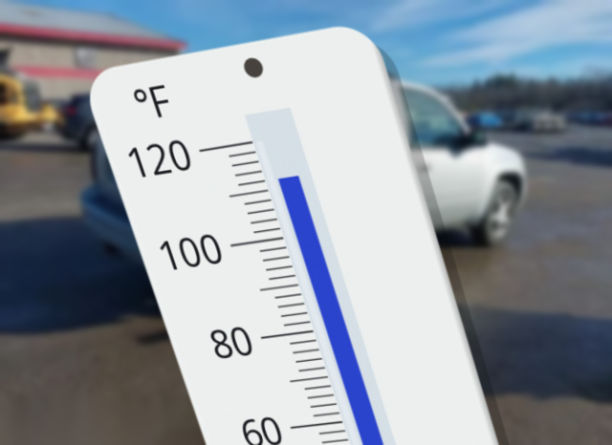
**112** °F
